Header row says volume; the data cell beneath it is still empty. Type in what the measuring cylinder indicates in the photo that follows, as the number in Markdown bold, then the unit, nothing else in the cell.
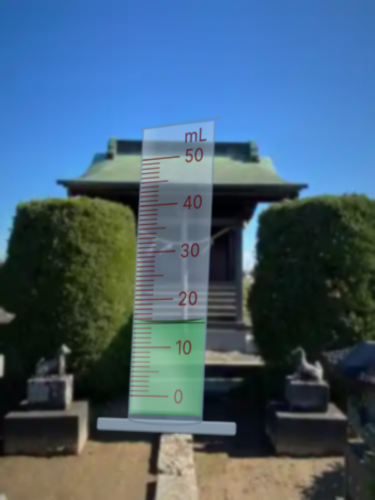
**15** mL
